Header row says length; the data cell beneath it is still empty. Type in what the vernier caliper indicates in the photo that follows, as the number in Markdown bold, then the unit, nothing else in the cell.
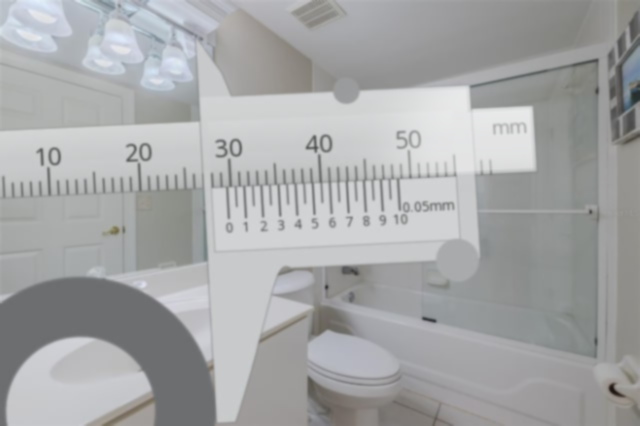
**29.6** mm
